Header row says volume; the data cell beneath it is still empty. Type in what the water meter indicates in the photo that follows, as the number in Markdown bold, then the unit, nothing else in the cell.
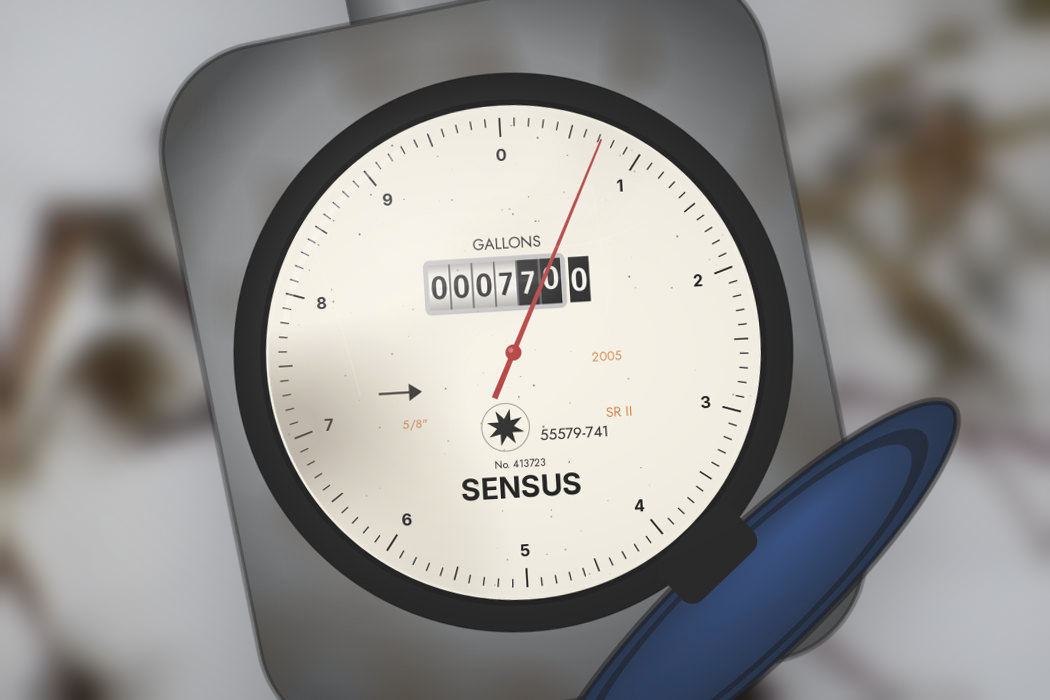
**7700.7** gal
